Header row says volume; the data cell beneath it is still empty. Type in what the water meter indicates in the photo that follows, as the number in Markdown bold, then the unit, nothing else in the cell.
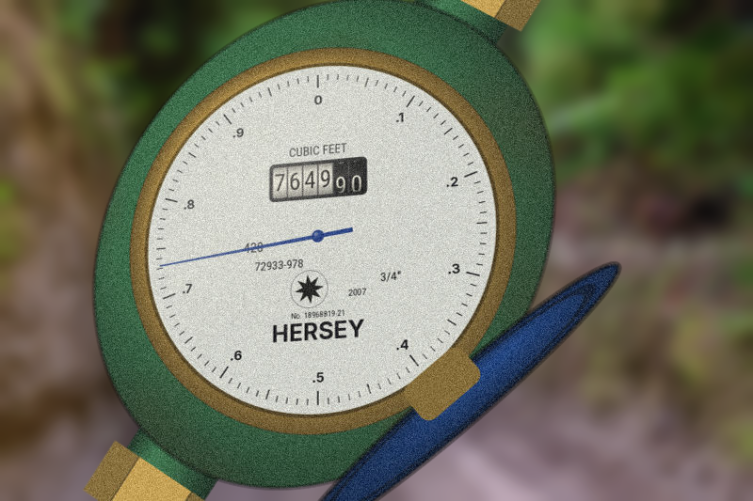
**764989.73** ft³
